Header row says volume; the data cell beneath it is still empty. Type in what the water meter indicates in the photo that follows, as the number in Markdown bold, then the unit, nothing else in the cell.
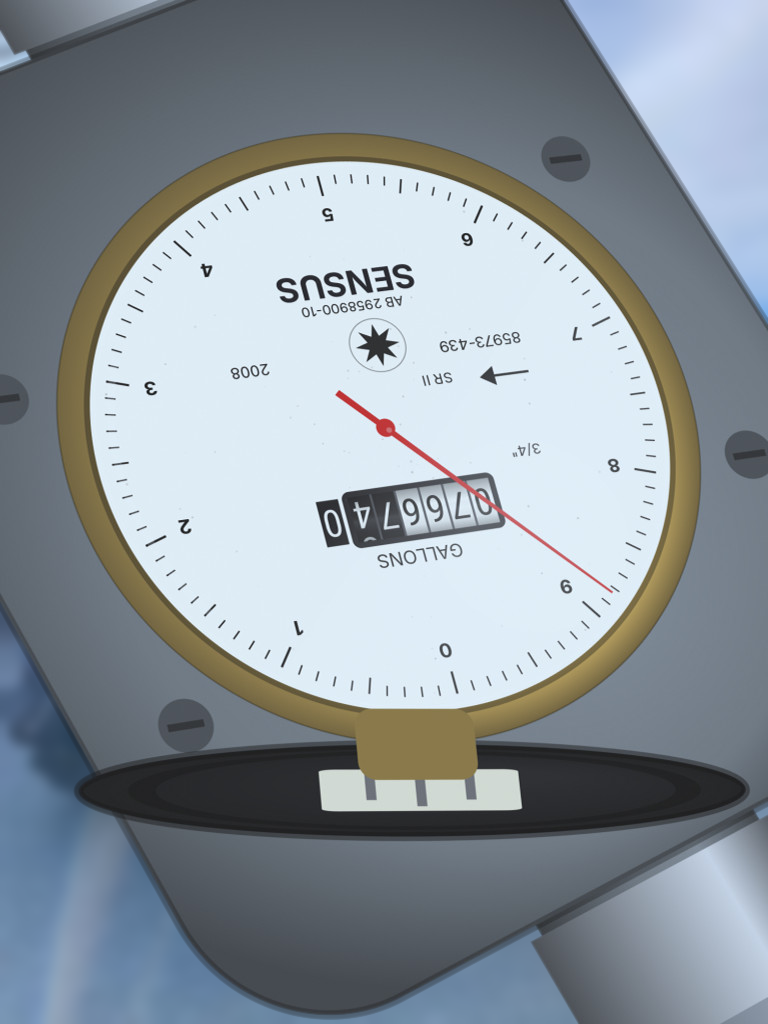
**766738.8** gal
